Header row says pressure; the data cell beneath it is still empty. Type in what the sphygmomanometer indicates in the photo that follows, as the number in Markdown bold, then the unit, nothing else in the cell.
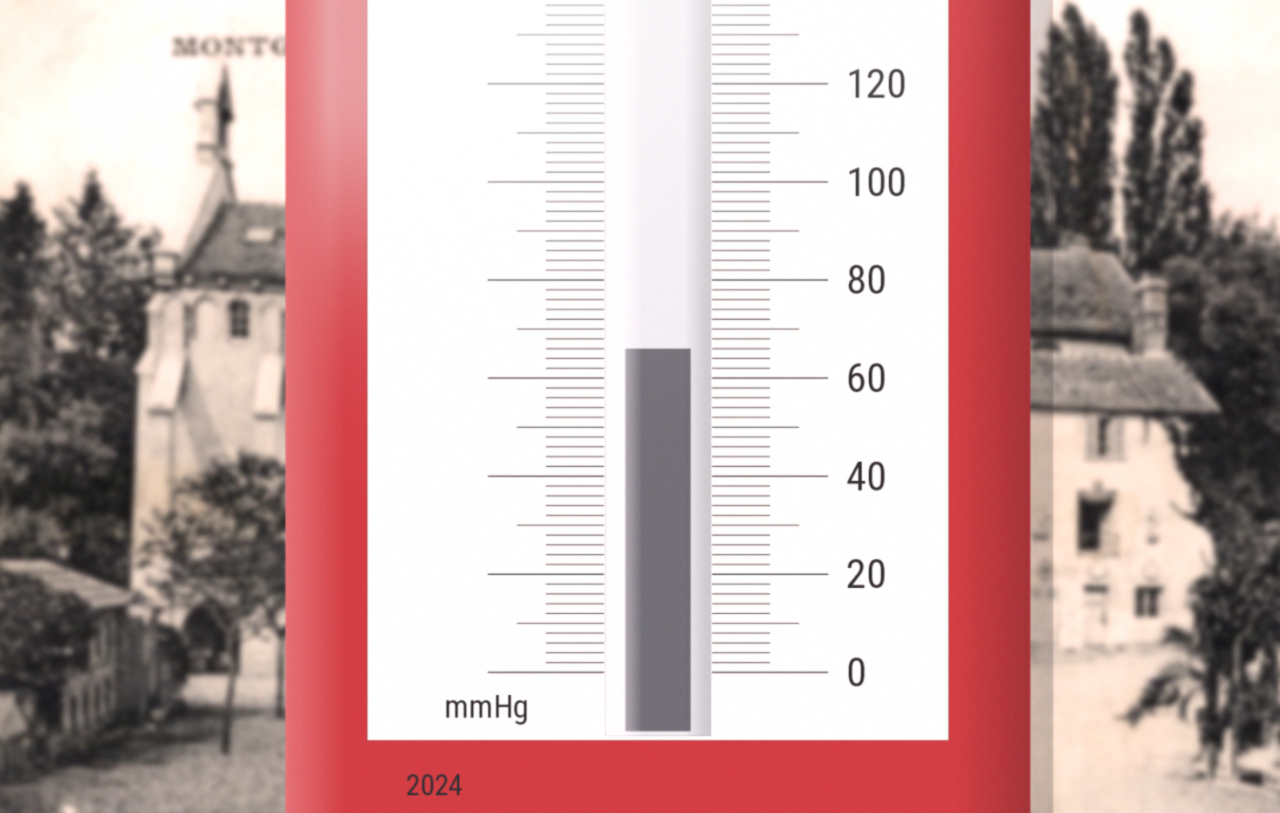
**66** mmHg
